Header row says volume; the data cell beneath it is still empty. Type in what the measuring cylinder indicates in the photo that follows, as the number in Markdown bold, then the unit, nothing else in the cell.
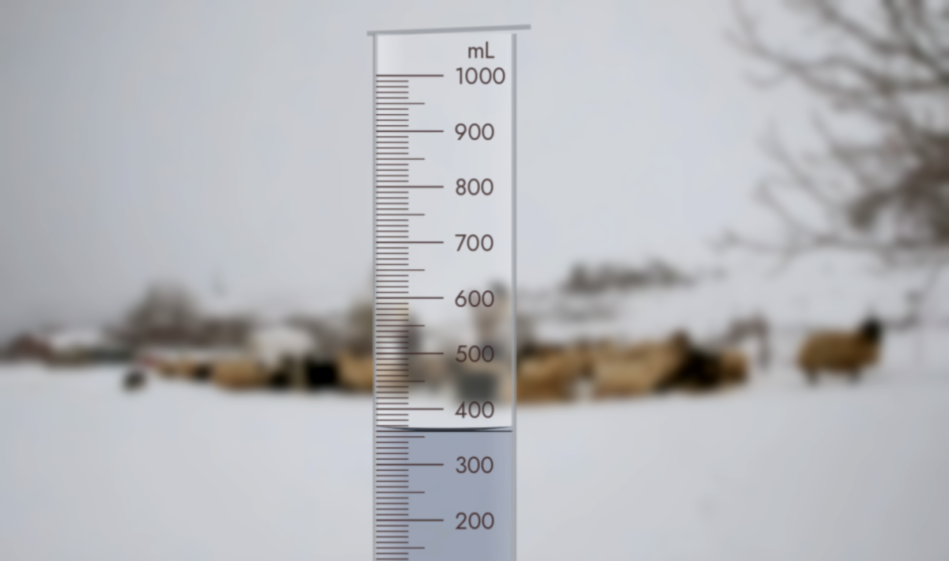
**360** mL
